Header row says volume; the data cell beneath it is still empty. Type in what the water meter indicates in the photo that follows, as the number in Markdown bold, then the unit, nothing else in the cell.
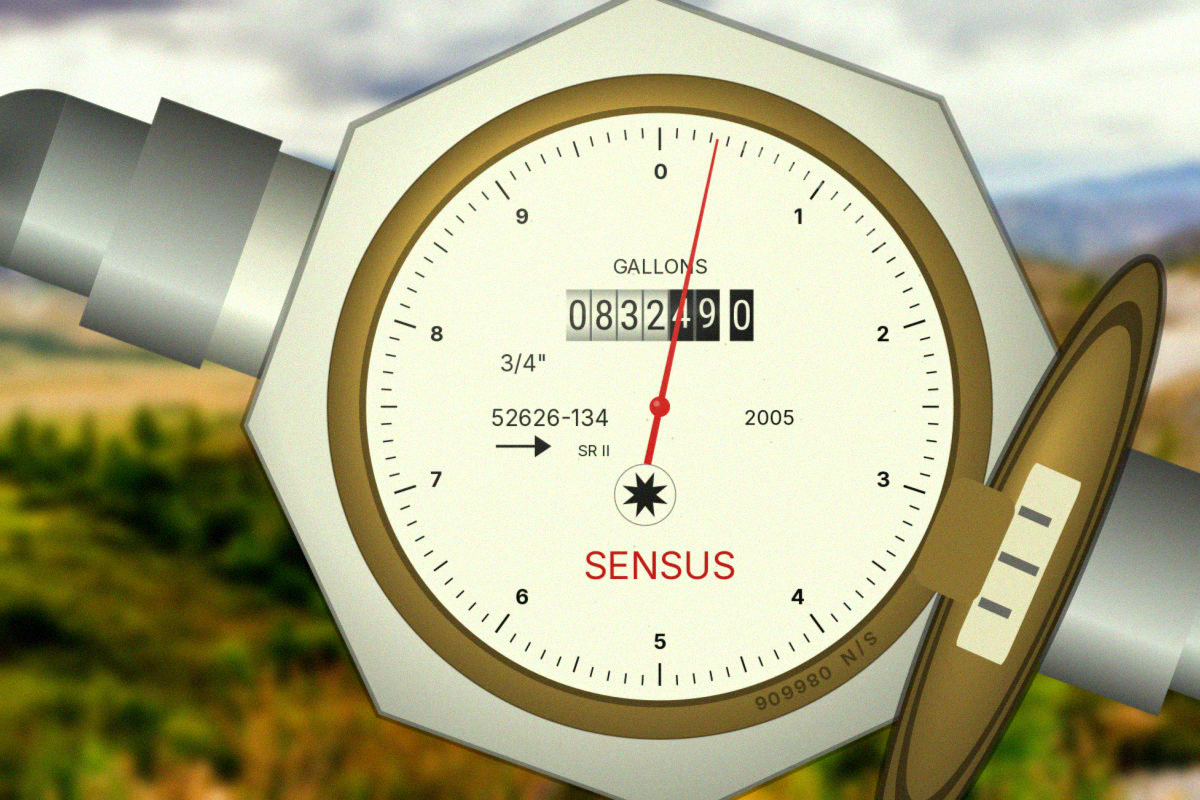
**832490.3** gal
